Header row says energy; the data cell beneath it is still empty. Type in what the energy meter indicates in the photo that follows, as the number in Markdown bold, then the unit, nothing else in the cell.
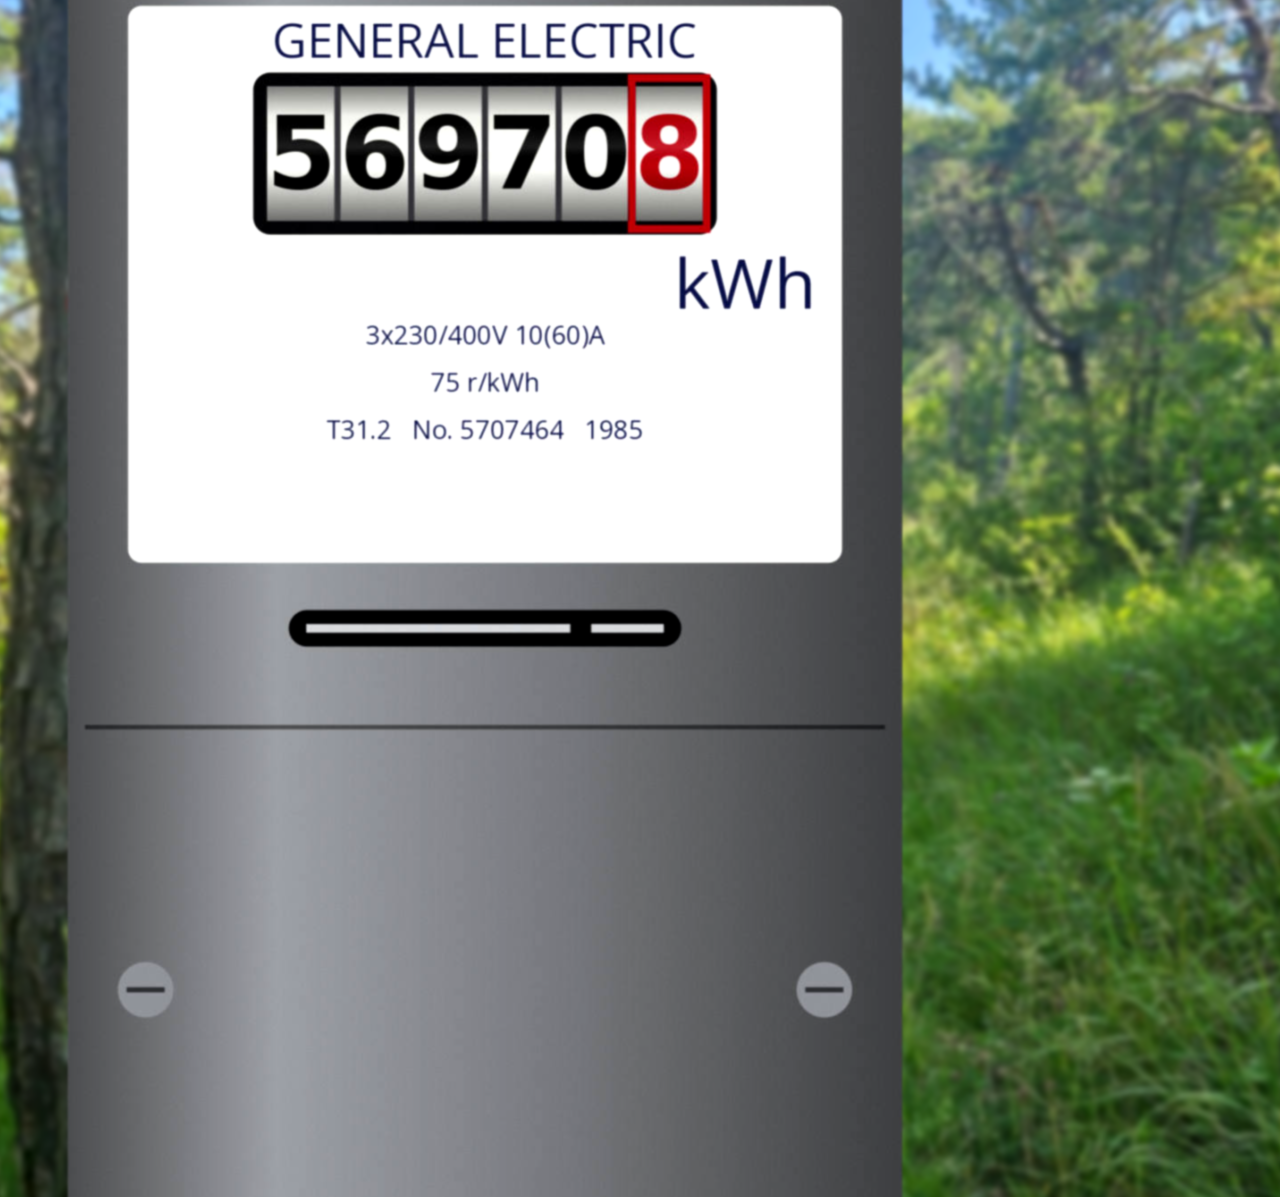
**56970.8** kWh
